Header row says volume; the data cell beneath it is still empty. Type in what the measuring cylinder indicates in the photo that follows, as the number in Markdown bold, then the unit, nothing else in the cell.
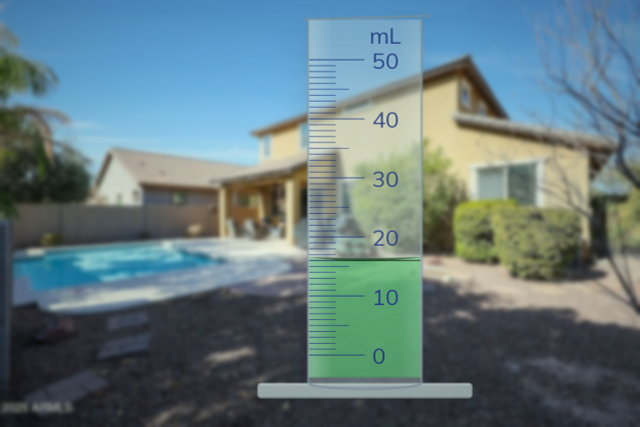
**16** mL
